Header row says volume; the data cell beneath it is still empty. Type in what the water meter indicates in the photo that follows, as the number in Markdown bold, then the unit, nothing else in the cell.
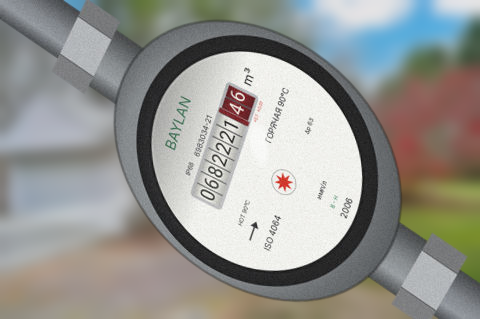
**682221.46** m³
